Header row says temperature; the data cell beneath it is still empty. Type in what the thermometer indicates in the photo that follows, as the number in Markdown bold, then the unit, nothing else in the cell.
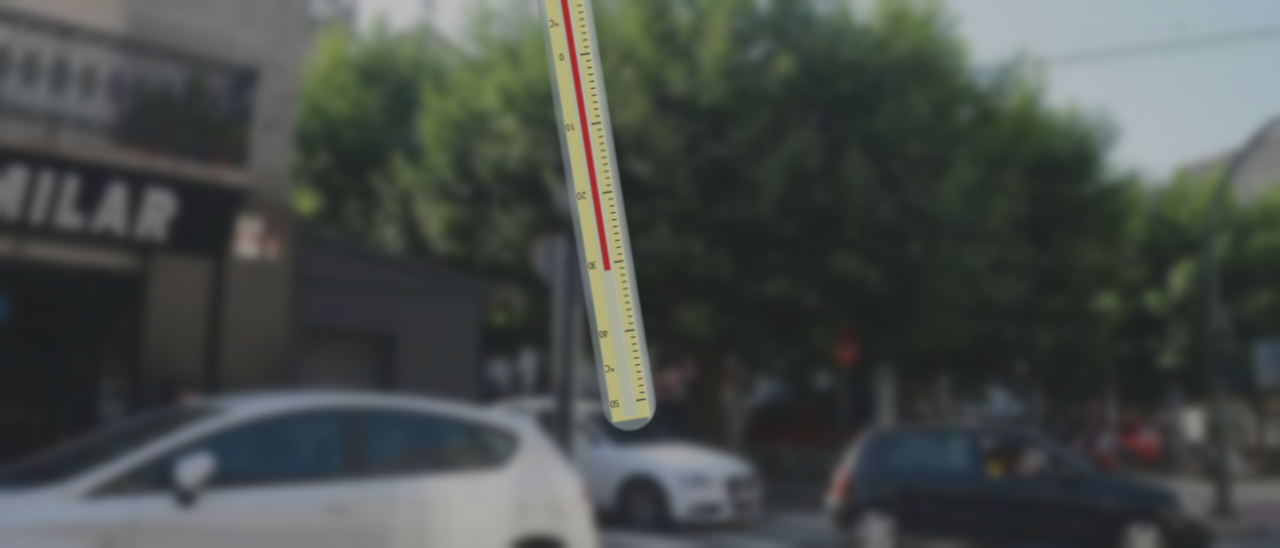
**31** °C
